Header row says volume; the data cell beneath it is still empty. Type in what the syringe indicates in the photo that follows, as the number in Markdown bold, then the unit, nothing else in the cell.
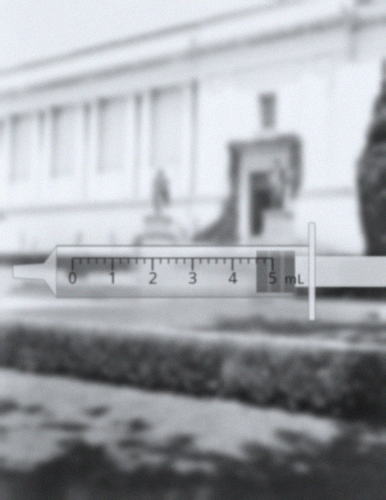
**4.6** mL
